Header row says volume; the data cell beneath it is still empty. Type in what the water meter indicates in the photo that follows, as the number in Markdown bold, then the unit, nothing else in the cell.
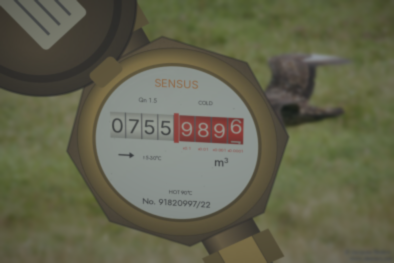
**755.9896** m³
